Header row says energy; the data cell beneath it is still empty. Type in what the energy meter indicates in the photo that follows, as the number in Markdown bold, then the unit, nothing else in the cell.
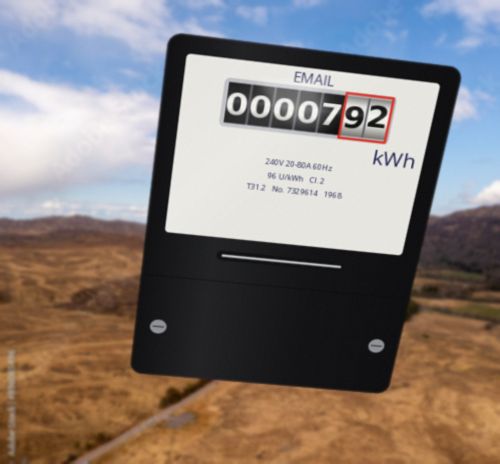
**7.92** kWh
